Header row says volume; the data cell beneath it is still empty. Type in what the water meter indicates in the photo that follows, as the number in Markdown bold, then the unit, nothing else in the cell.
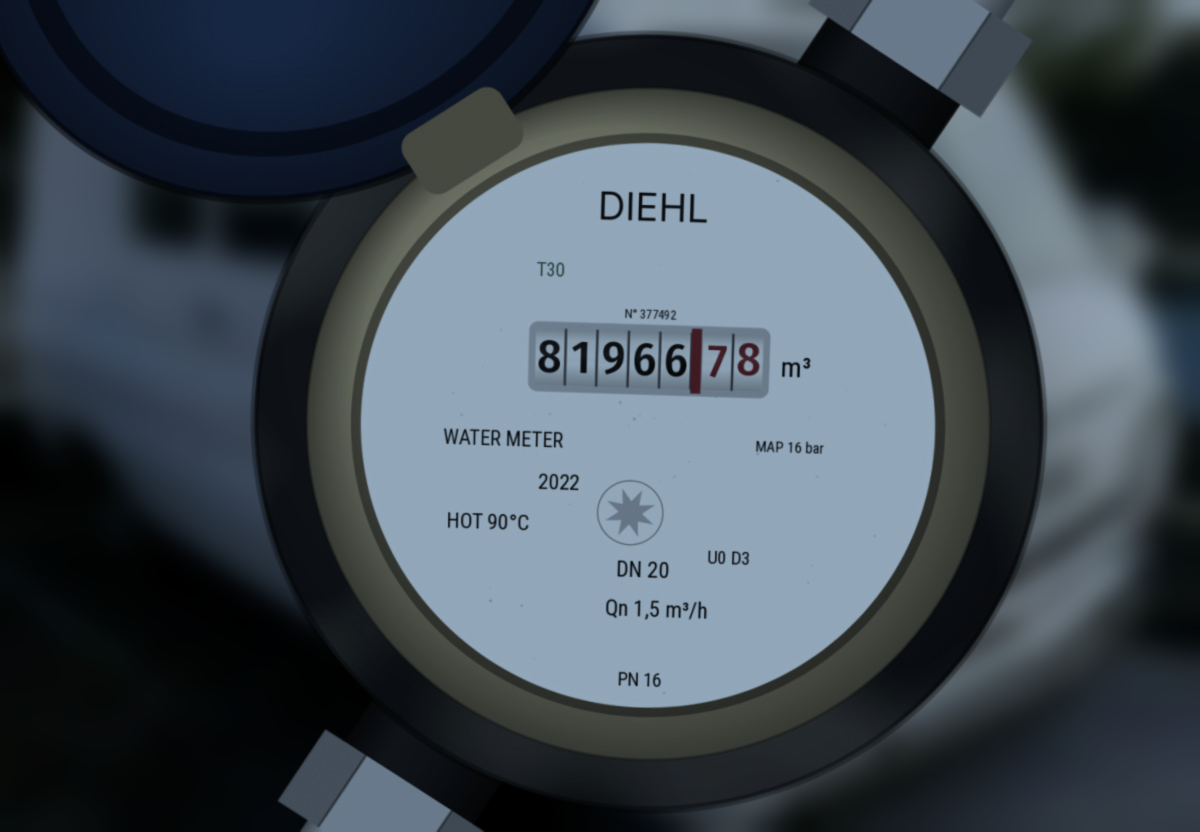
**81966.78** m³
